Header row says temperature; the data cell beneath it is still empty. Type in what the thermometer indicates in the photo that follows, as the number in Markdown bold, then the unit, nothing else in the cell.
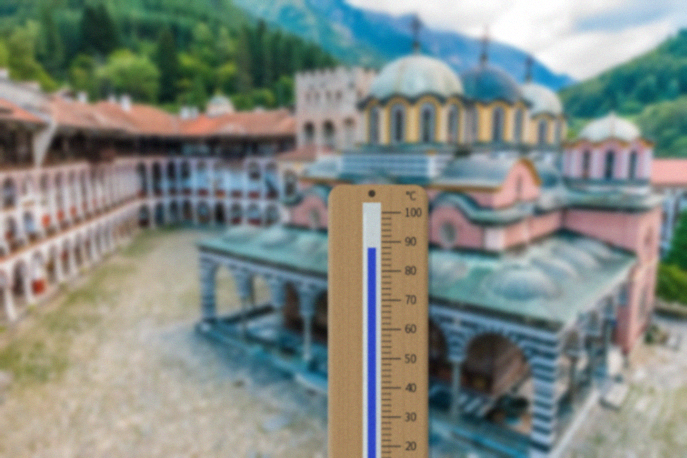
**88** °C
